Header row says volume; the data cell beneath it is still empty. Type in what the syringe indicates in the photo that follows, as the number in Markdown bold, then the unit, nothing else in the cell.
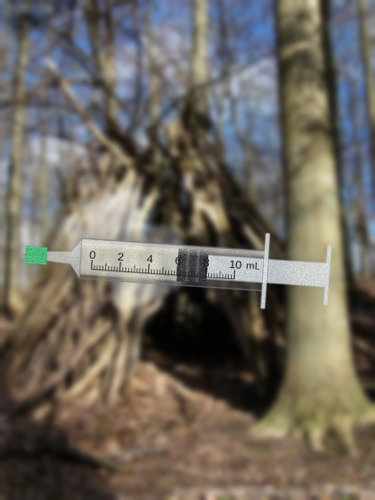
**6** mL
